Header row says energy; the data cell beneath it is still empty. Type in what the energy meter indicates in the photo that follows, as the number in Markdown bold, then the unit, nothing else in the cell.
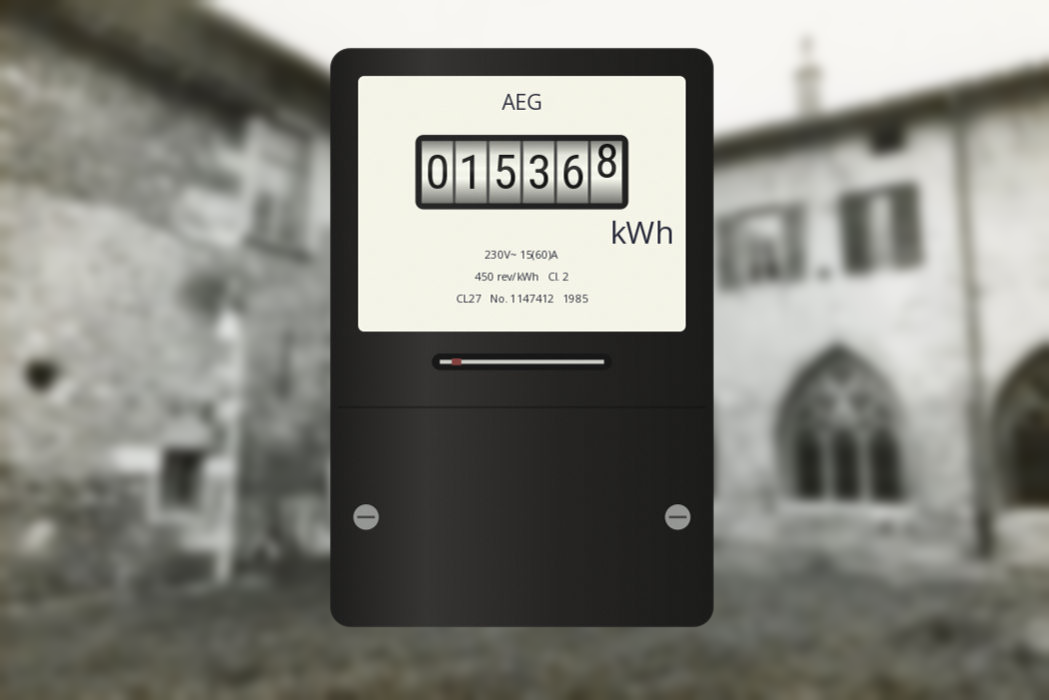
**15368** kWh
